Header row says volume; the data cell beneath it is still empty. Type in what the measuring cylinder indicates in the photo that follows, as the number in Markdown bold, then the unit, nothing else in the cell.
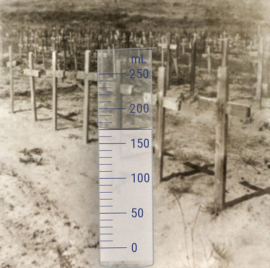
**170** mL
